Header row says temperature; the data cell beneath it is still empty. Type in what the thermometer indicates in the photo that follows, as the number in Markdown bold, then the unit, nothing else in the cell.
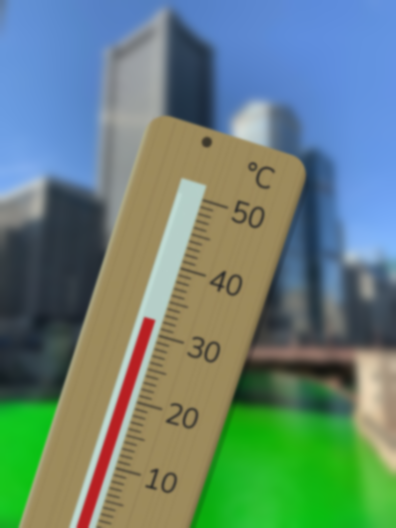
**32** °C
